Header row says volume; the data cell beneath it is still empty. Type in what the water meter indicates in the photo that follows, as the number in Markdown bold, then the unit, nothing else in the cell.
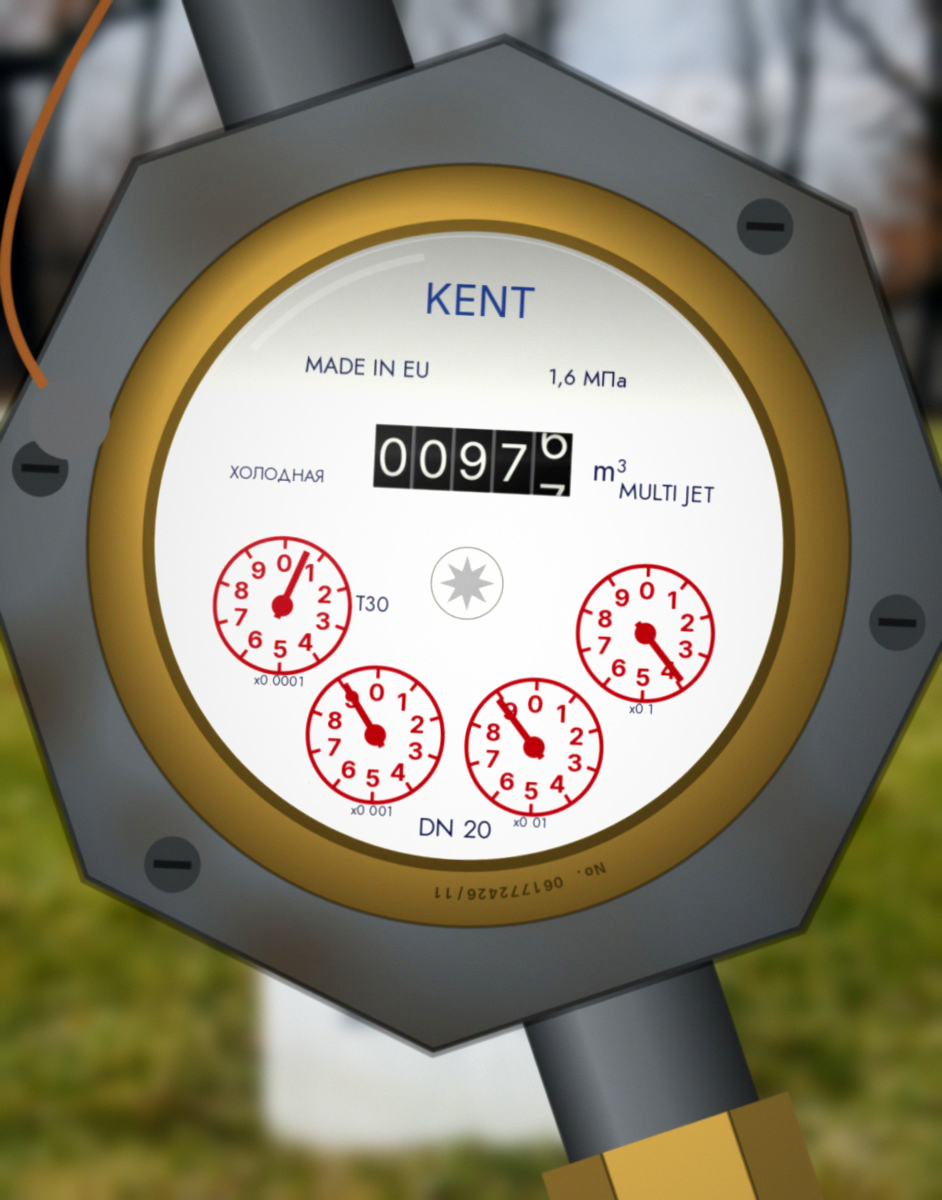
**976.3890** m³
